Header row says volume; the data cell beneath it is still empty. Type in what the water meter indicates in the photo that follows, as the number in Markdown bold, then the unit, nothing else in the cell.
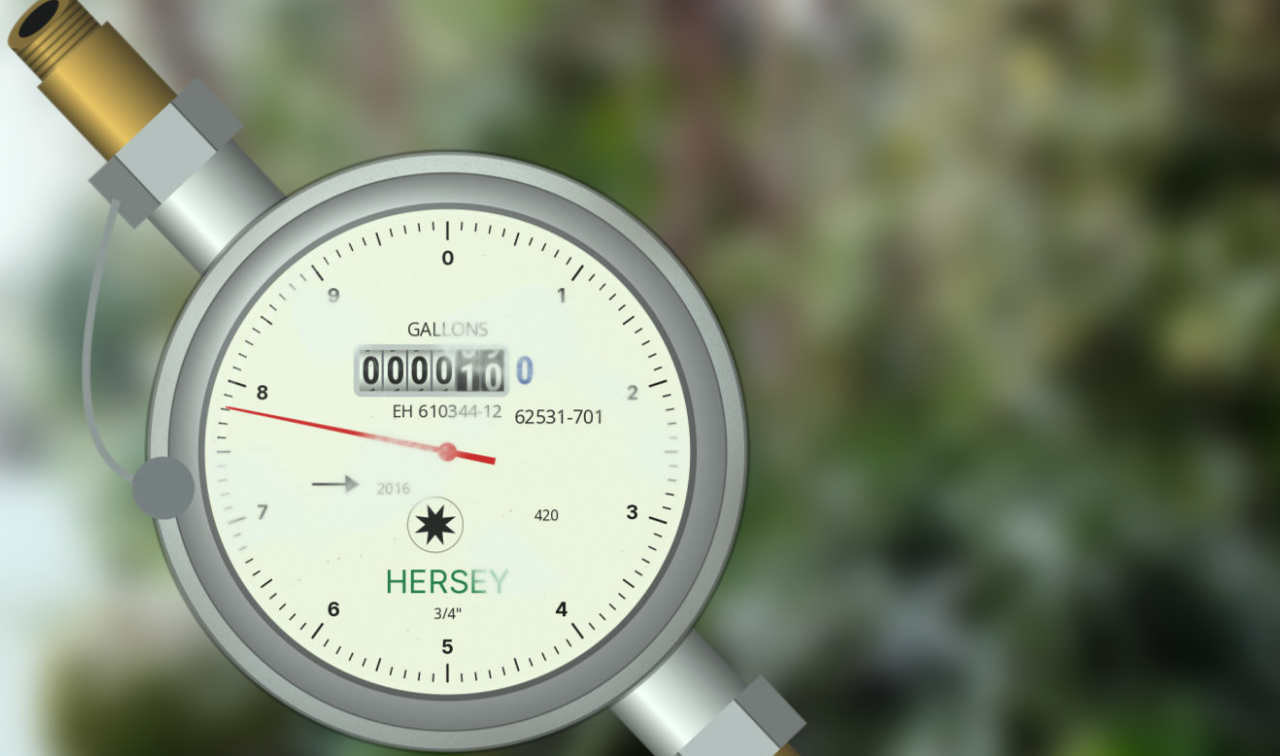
**97.8** gal
